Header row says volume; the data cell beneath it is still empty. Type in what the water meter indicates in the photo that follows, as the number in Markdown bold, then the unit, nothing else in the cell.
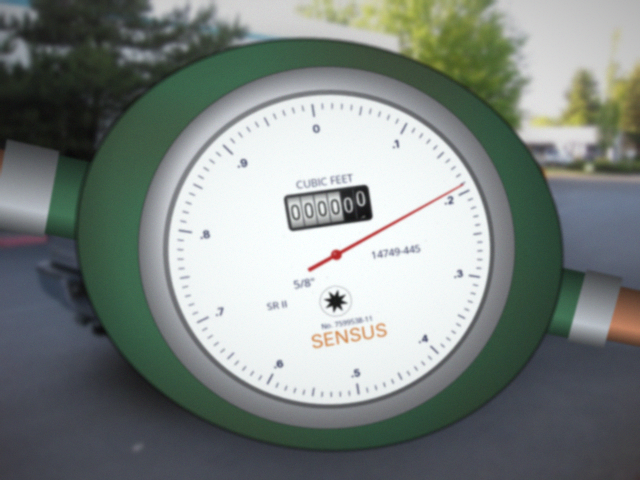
**0.19** ft³
